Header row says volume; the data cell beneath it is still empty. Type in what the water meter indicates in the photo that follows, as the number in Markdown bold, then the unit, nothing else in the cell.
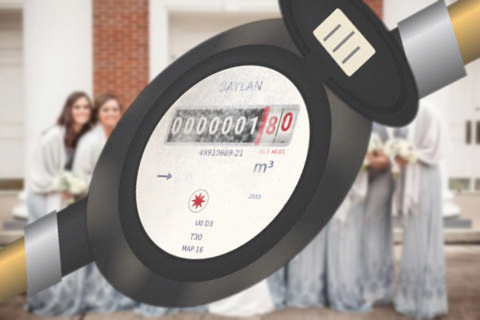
**1.80** m³
